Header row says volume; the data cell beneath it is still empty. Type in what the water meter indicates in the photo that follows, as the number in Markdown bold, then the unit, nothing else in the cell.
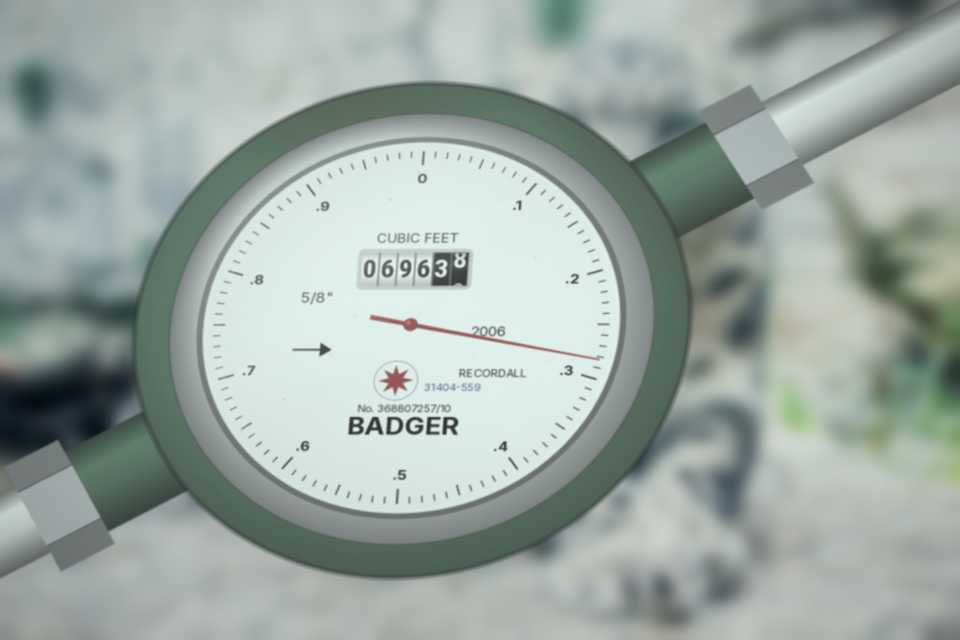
**69638.28** ft³
